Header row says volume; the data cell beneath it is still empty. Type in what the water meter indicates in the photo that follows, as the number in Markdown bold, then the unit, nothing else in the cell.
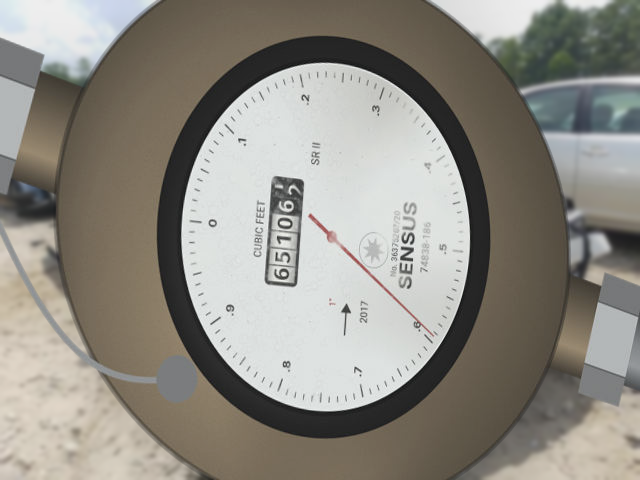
**651061.59** ft³
